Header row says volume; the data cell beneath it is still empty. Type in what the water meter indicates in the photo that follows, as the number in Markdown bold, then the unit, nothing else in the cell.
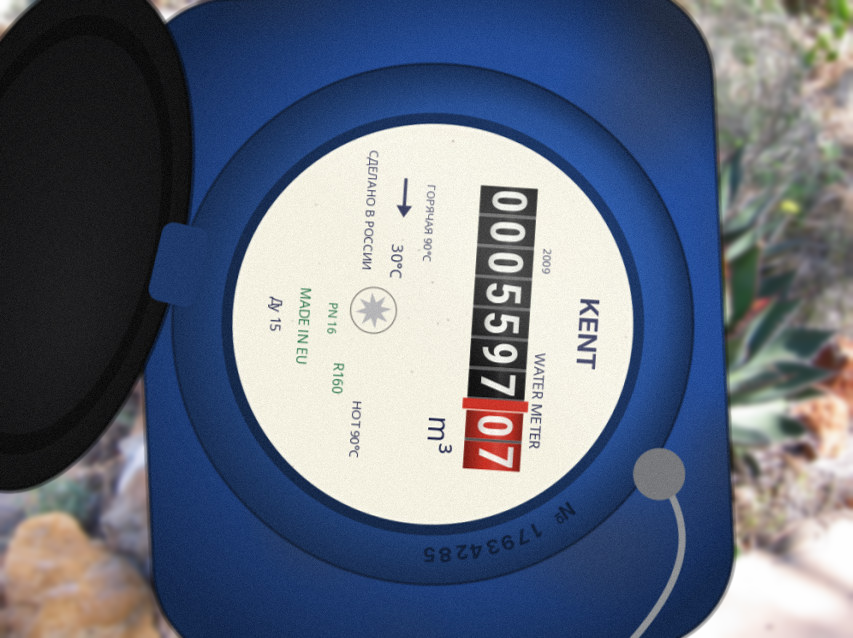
**5597.07** m³
